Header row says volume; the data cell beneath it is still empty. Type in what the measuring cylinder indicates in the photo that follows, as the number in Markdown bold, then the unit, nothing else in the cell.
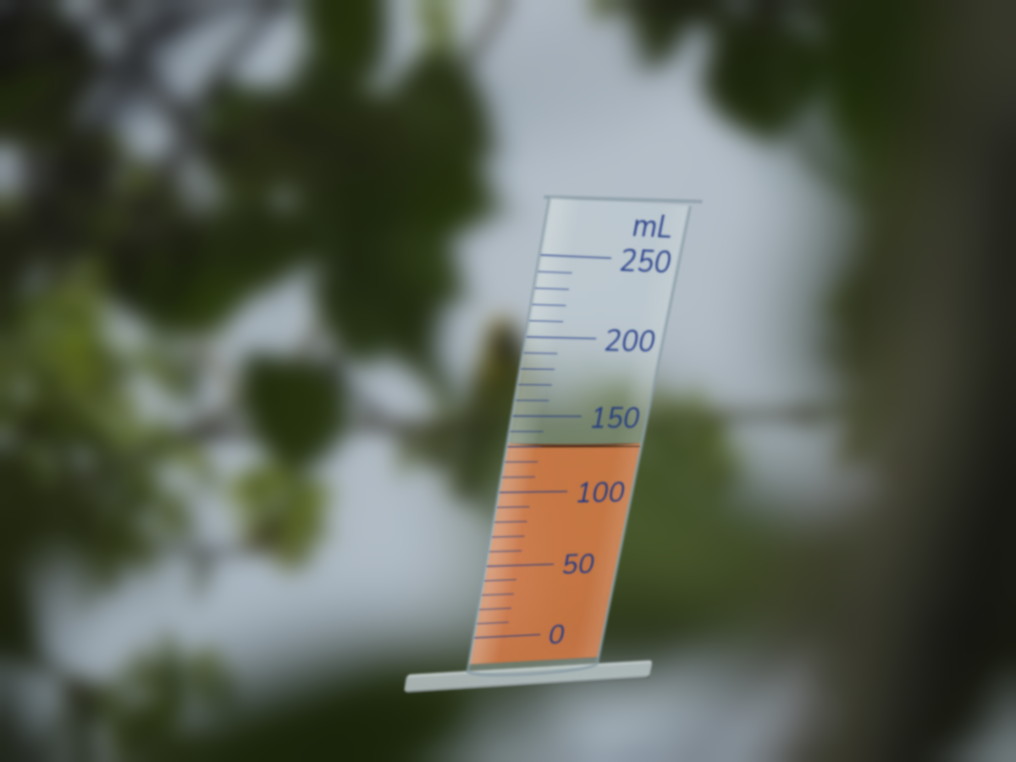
**130** mL
